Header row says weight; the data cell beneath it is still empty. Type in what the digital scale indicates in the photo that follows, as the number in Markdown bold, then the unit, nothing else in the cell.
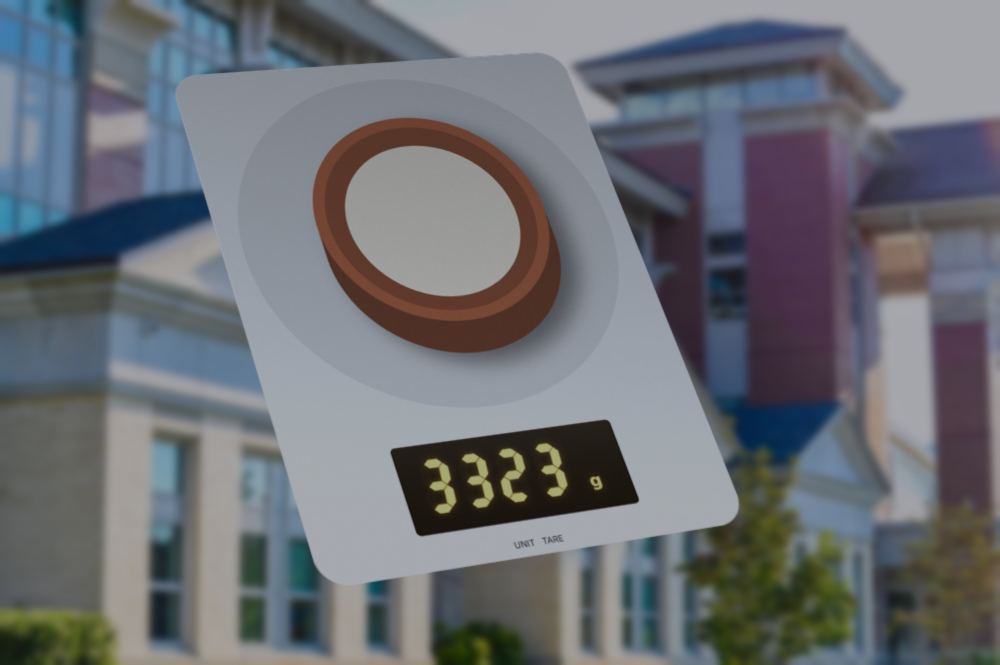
**3323** g
